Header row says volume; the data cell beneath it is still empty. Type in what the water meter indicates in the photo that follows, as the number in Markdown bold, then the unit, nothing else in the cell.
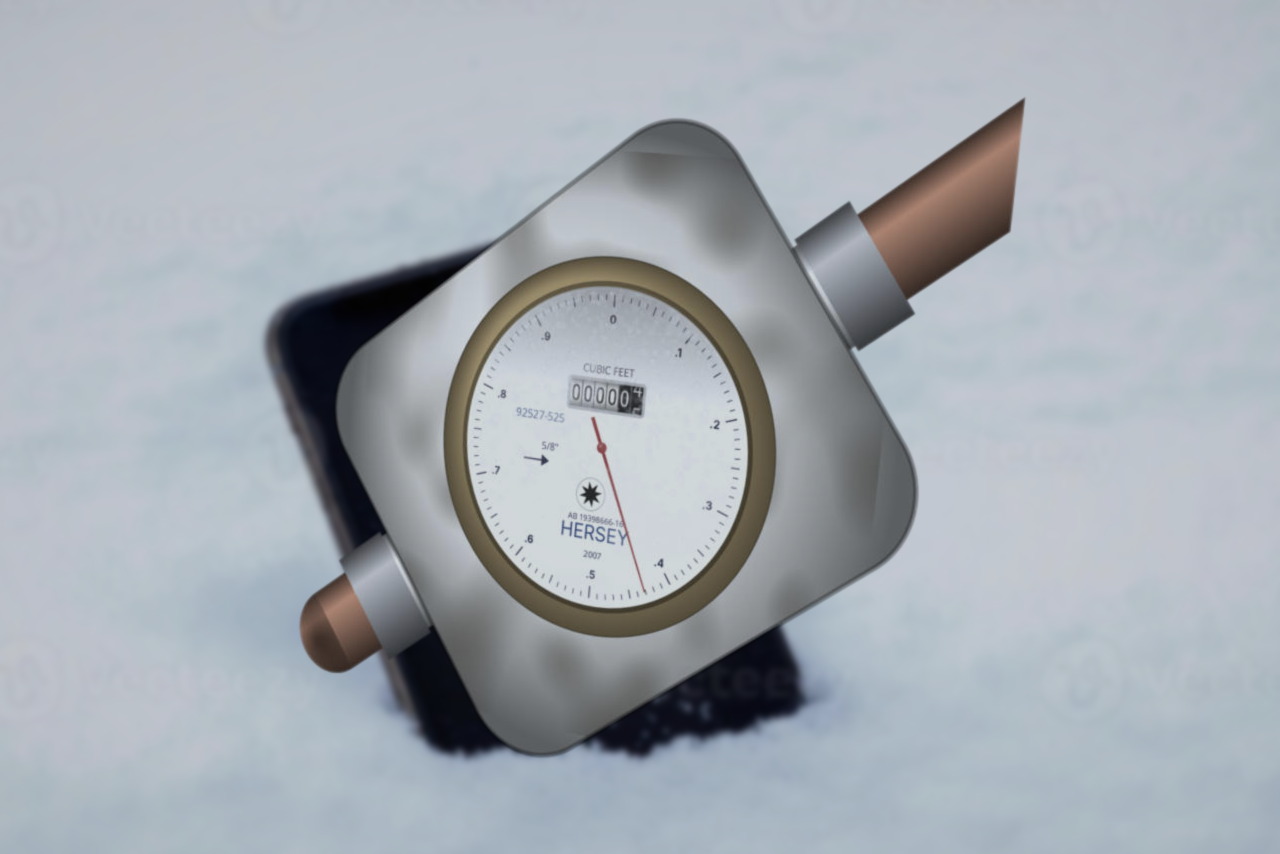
**4.43** ft³
